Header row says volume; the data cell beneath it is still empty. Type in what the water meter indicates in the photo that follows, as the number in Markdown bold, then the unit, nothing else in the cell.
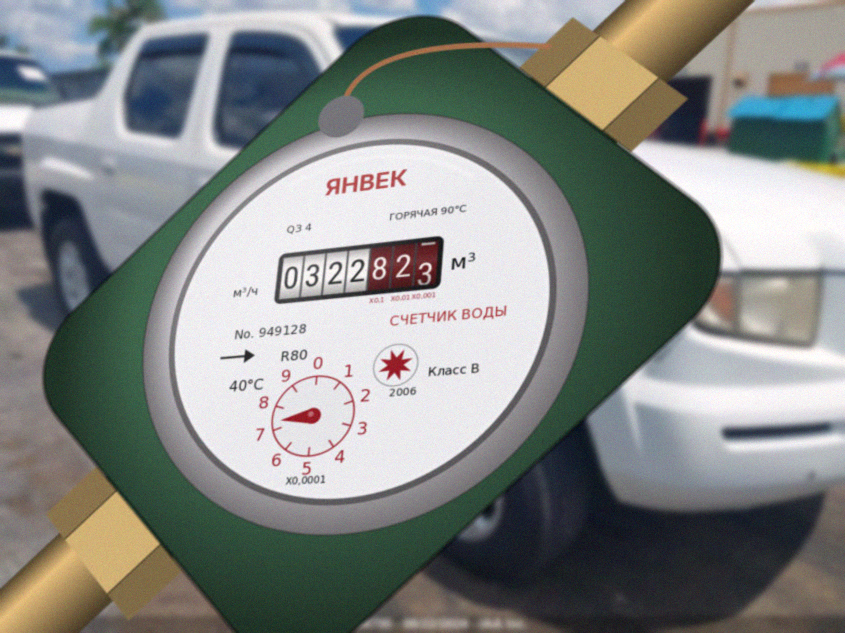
**322.8227** m³
